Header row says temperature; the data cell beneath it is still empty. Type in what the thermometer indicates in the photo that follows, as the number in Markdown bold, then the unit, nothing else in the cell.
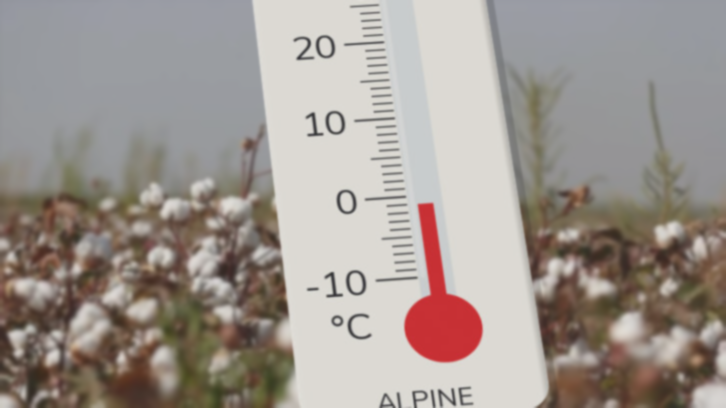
**-1** °C
